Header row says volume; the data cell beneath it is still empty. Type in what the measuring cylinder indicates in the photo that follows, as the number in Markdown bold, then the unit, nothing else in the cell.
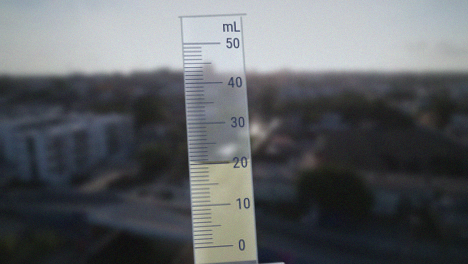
**20** mL
